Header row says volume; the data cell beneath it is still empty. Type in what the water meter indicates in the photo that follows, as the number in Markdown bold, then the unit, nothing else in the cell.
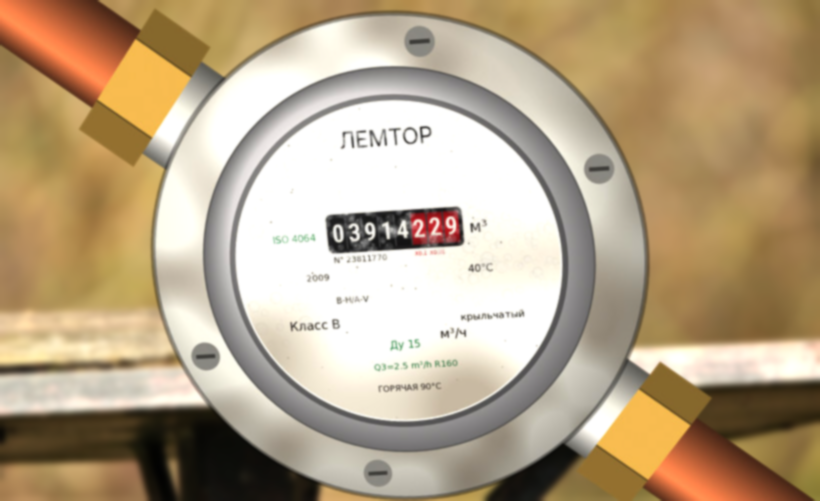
**3914.229** m³
